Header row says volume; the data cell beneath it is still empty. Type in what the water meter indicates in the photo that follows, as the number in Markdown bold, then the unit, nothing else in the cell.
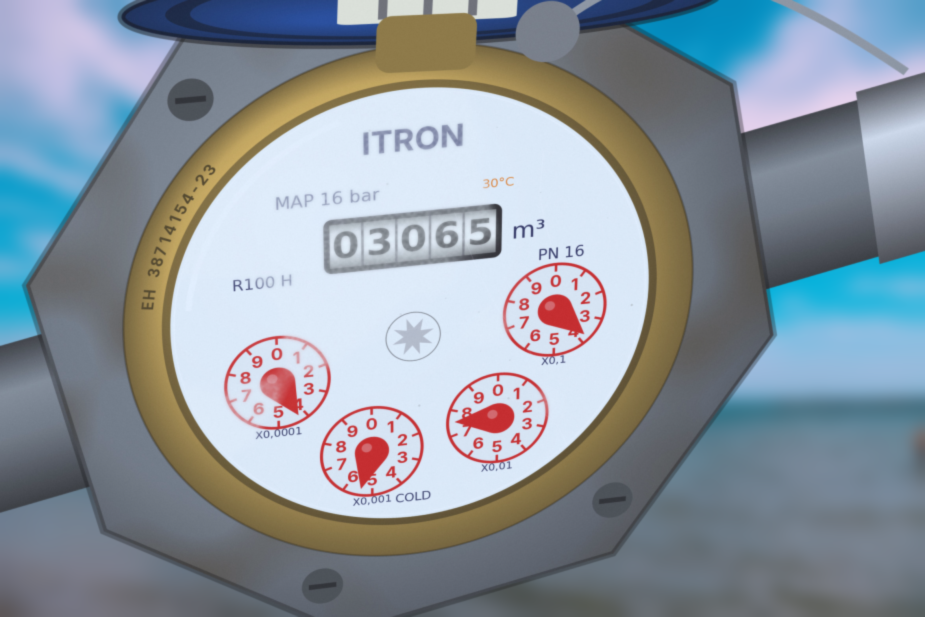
**3065.3754** m³
